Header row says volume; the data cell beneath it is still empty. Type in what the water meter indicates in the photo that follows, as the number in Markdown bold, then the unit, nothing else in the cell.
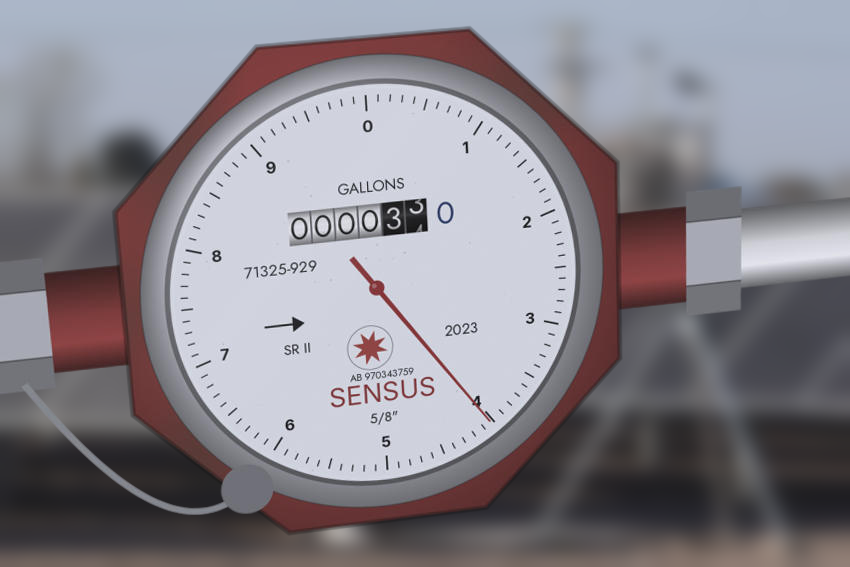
**334.0** gal
